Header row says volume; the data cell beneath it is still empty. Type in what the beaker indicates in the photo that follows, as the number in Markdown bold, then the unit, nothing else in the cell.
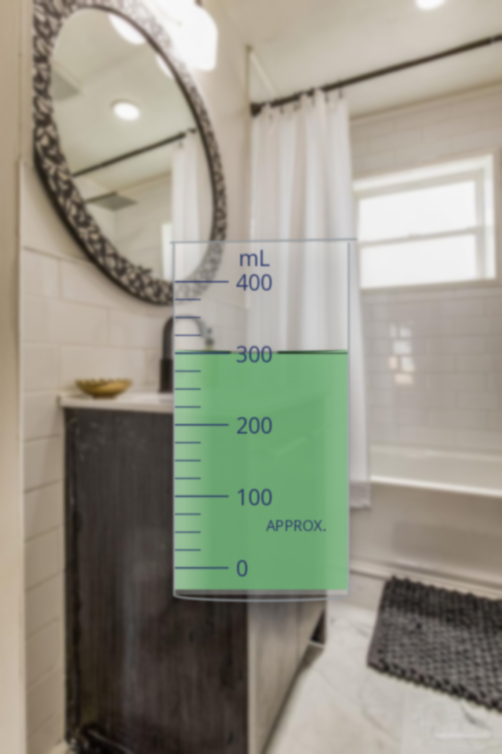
**300** mL
